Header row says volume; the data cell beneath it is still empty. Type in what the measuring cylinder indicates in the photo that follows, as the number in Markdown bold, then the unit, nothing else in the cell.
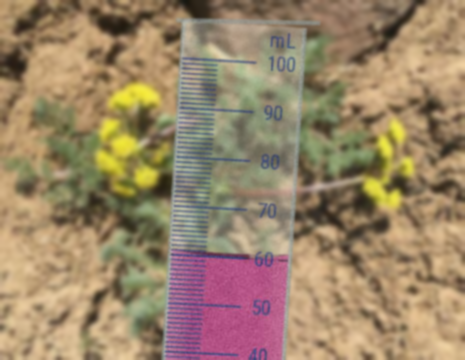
**60** mL
